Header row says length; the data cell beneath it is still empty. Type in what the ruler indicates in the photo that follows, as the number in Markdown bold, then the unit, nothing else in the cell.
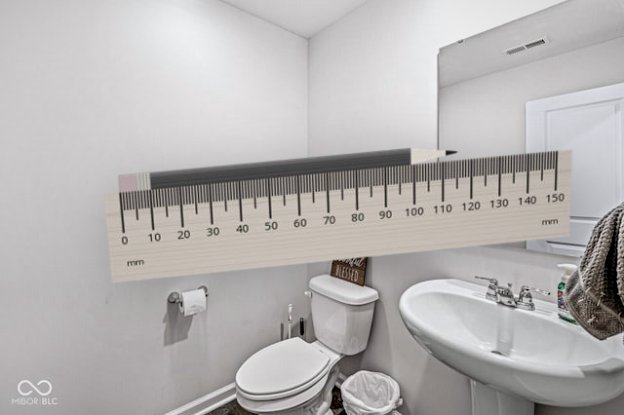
**115** mm
